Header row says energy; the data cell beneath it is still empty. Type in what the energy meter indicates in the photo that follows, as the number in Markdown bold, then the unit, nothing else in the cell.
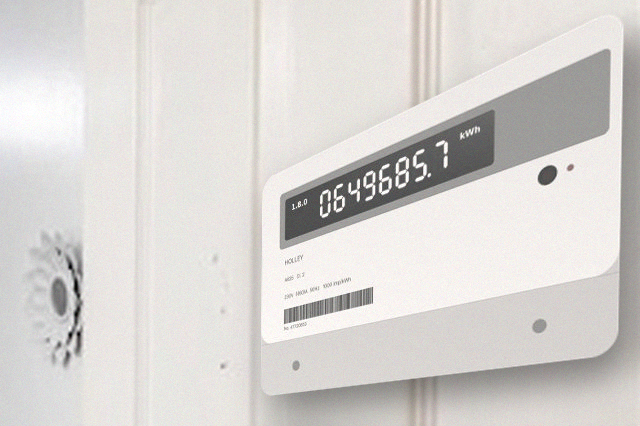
**649685.7** kWh
